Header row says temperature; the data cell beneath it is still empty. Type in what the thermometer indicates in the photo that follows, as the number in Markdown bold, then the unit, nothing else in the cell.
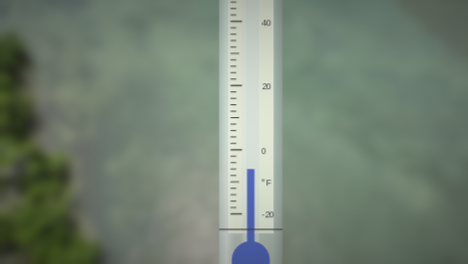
**-6** °F
